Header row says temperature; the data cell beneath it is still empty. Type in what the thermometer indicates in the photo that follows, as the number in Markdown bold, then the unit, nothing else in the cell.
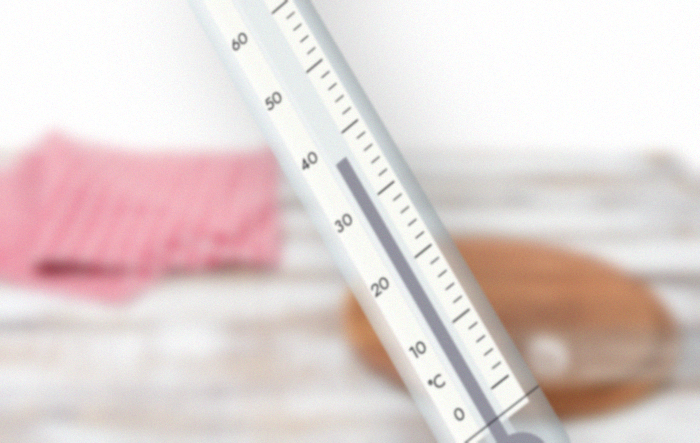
**37** °C
